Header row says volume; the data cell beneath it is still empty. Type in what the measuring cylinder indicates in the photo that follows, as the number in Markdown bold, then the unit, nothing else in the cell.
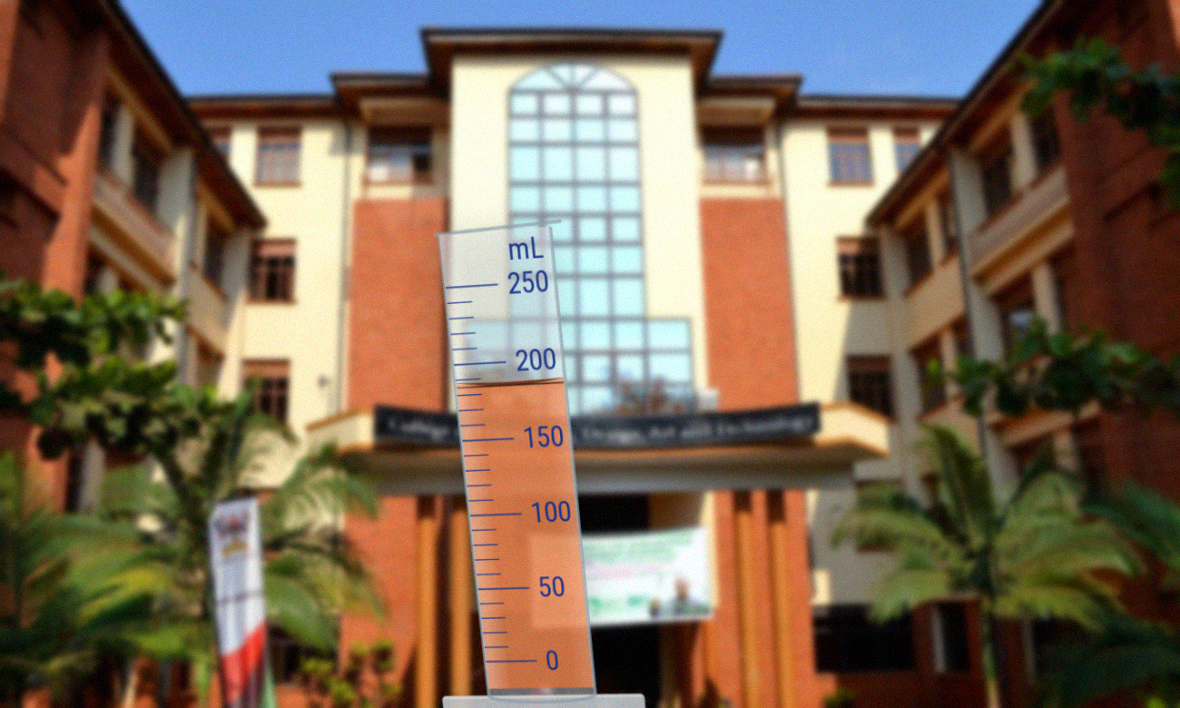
**185** mL
